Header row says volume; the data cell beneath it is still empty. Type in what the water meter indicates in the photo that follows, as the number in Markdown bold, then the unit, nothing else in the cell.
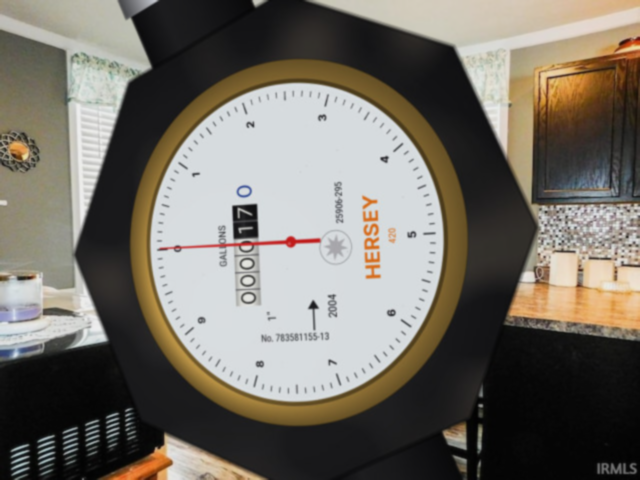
**170.0** gal
